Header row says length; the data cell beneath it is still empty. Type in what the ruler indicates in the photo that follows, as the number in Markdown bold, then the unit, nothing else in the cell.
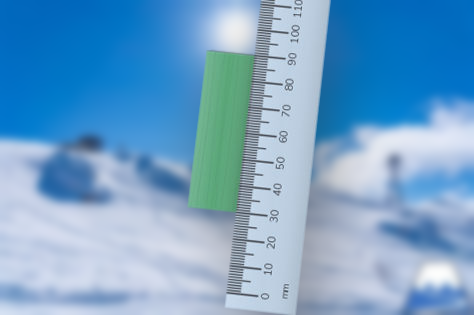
**60** mm
